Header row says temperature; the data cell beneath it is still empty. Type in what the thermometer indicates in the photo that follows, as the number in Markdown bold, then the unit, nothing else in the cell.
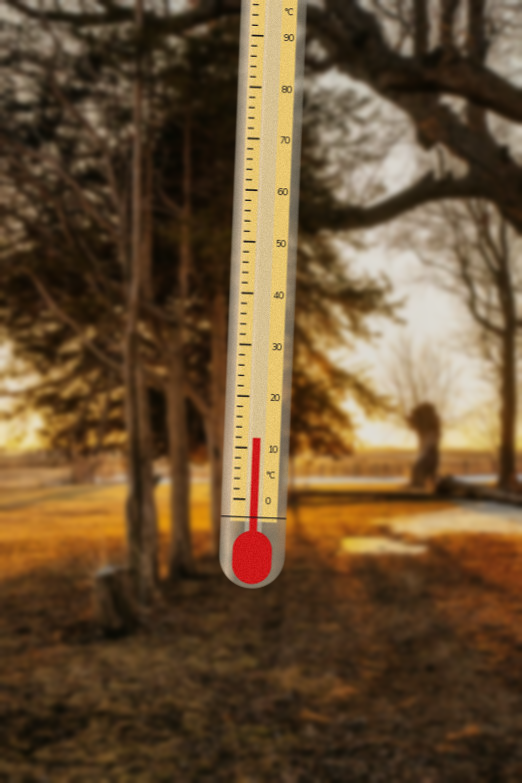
**12** °C
